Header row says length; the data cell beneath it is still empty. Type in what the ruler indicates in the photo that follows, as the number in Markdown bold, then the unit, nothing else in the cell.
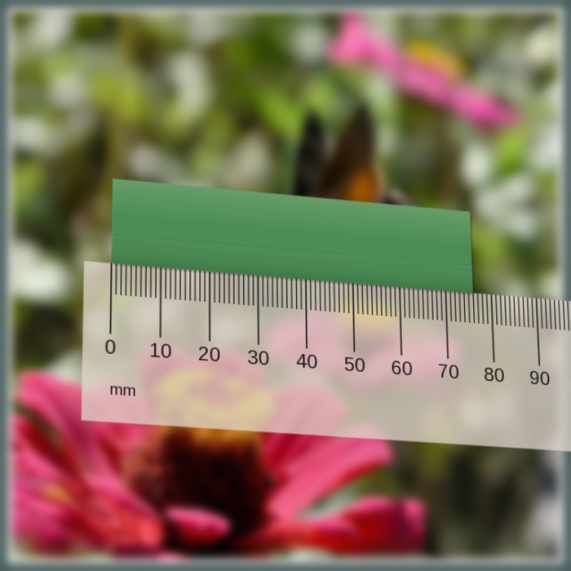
**76** mm
